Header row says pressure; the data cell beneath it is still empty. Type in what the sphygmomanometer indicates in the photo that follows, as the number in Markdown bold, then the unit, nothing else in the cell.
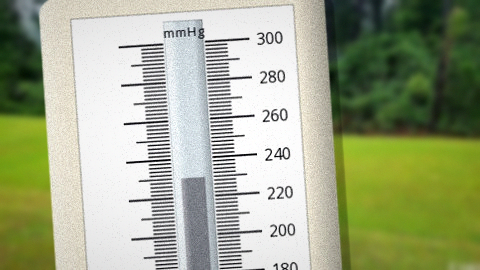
**230** mmHg
